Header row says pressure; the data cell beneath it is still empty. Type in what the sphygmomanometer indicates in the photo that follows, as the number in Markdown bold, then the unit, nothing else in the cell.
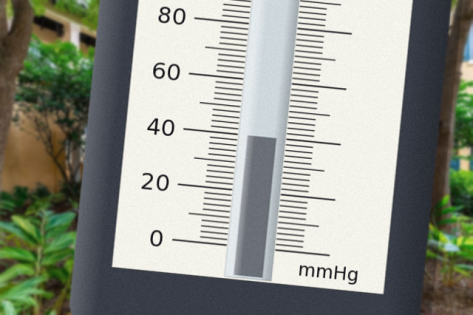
**40** mmHg
